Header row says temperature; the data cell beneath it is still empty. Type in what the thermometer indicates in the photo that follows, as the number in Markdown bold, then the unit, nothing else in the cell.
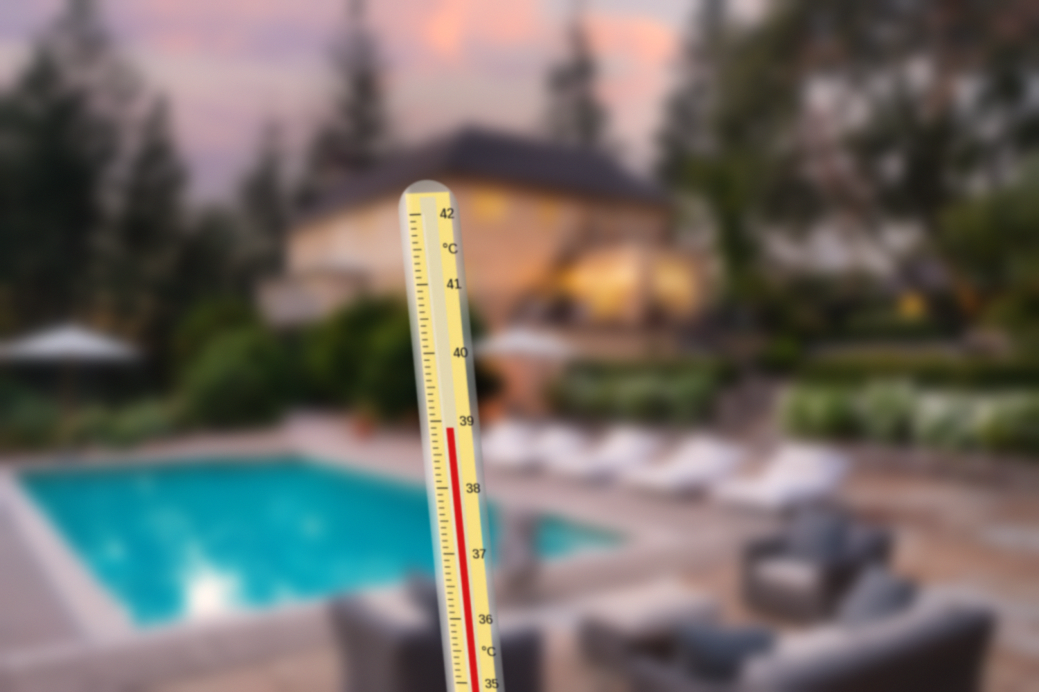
**38.9** °C
